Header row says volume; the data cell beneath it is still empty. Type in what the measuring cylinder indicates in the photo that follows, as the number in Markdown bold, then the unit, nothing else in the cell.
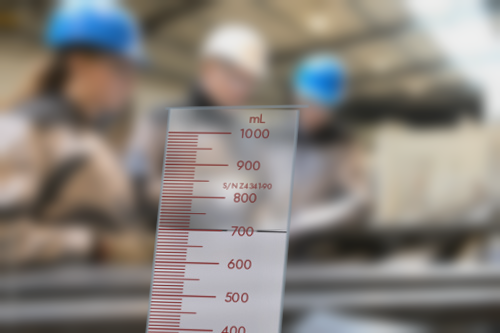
**700** mL
